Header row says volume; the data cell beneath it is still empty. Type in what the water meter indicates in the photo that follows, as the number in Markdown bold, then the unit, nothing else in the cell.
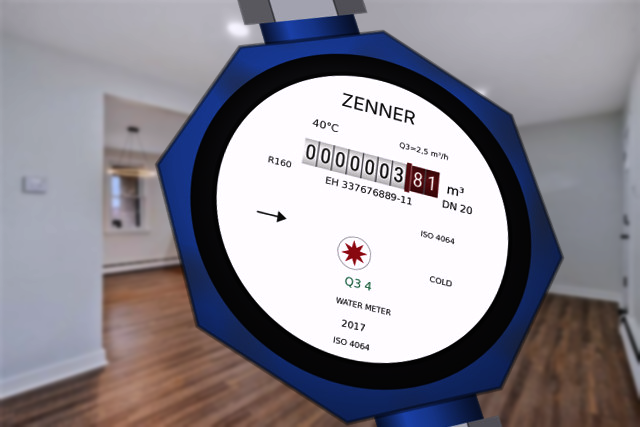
**3.81** m³
